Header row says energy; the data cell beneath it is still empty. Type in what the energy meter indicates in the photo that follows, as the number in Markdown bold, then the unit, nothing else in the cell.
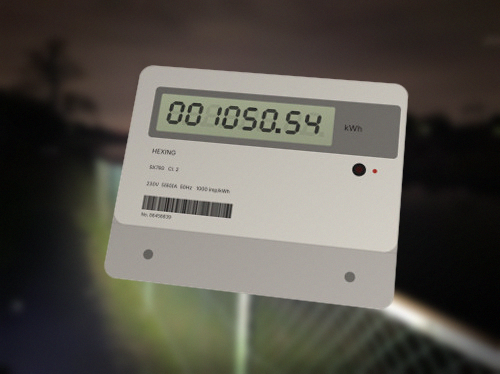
**1050.54** kWh
